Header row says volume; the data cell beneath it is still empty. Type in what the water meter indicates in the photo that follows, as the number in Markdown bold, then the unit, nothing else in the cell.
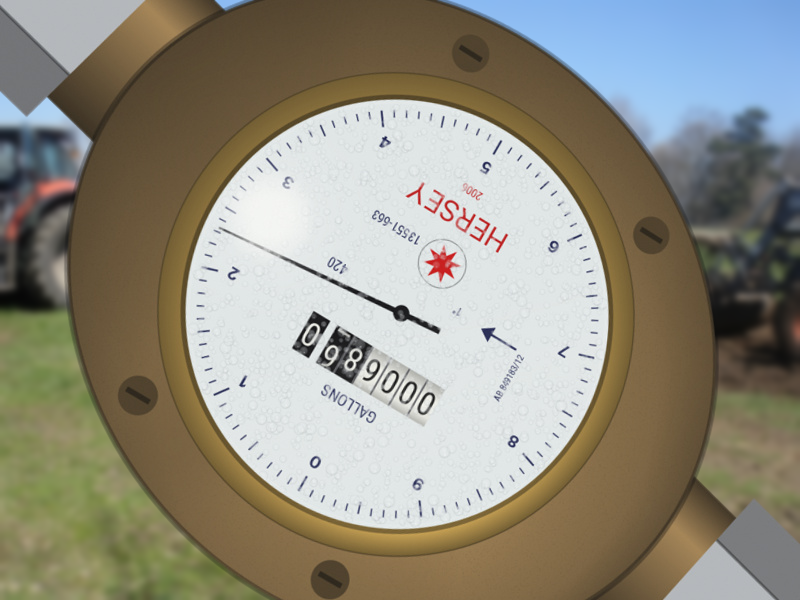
**6862.3** gal
